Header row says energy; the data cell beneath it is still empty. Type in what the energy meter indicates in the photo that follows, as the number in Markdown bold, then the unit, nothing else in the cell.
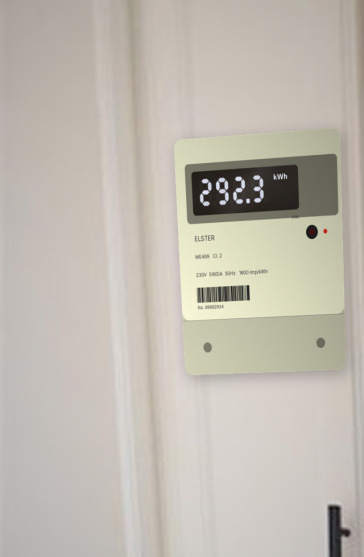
**292.3** kWh
